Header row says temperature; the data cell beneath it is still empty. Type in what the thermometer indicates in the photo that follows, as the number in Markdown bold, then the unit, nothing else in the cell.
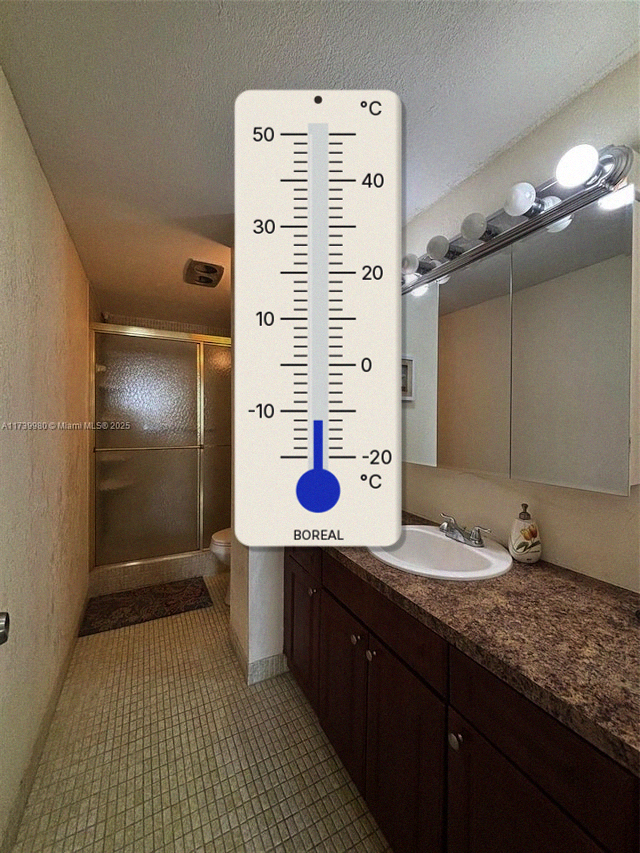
**-12** °C
